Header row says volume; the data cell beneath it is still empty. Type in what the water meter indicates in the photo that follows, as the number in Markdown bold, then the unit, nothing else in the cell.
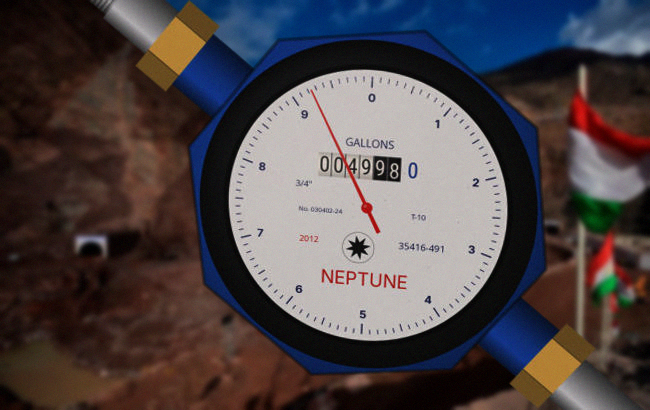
**49979.2** gal
